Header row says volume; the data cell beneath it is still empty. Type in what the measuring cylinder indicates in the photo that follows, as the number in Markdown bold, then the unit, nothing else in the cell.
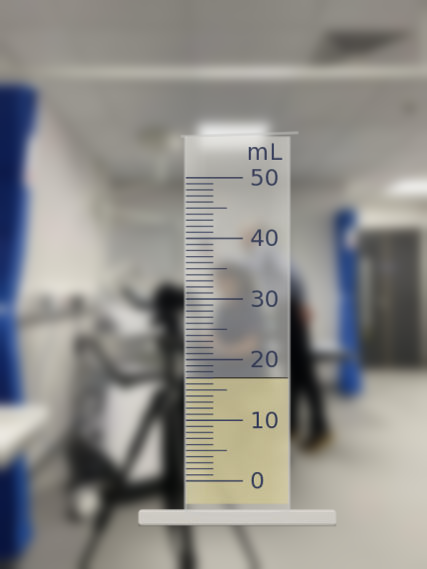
**17** mL
